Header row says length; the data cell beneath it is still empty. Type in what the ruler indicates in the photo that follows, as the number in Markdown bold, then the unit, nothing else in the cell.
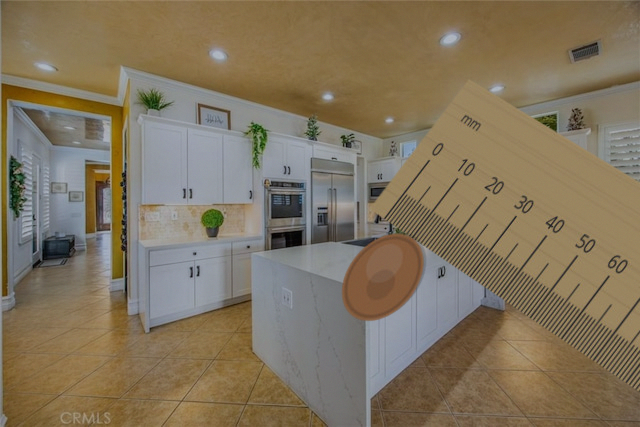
**20** mm
